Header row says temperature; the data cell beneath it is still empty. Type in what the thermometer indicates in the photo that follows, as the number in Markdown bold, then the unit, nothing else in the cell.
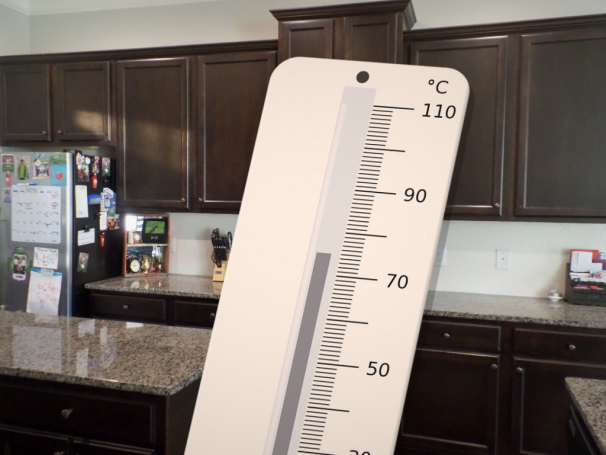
**75** °C
